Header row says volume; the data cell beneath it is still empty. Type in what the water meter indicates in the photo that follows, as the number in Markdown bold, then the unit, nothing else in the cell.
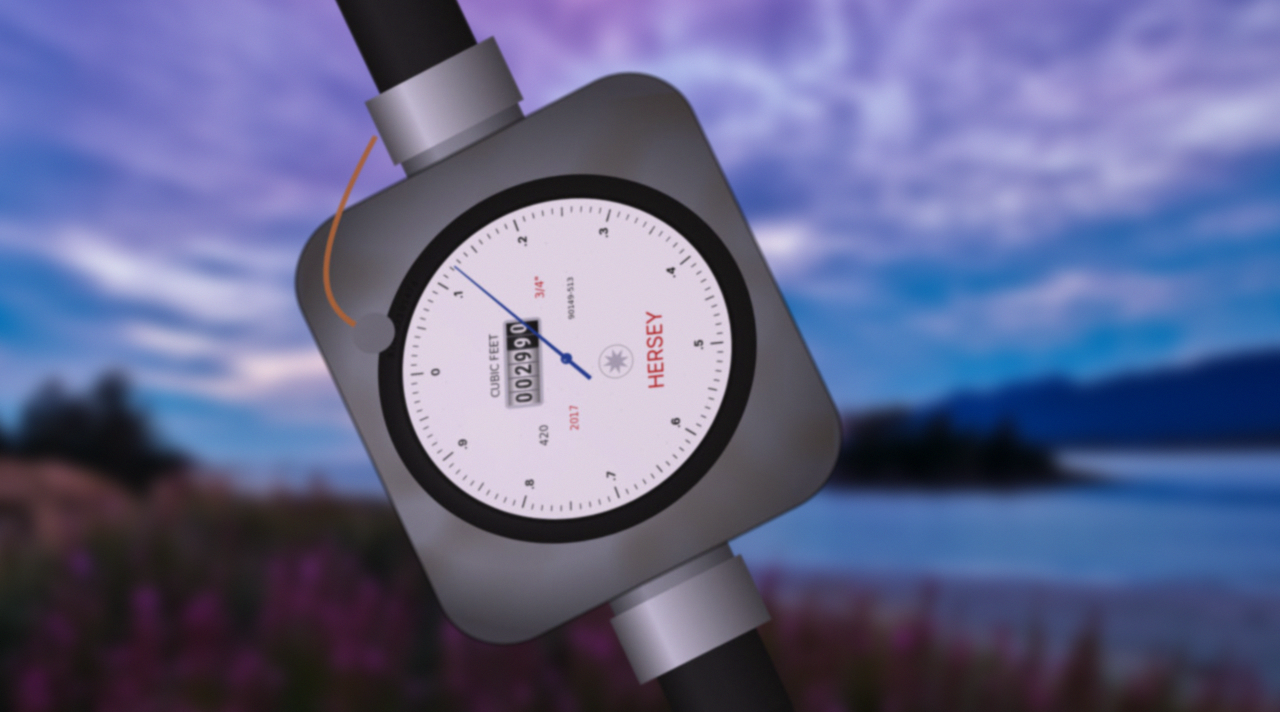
**2990.12** ft³
